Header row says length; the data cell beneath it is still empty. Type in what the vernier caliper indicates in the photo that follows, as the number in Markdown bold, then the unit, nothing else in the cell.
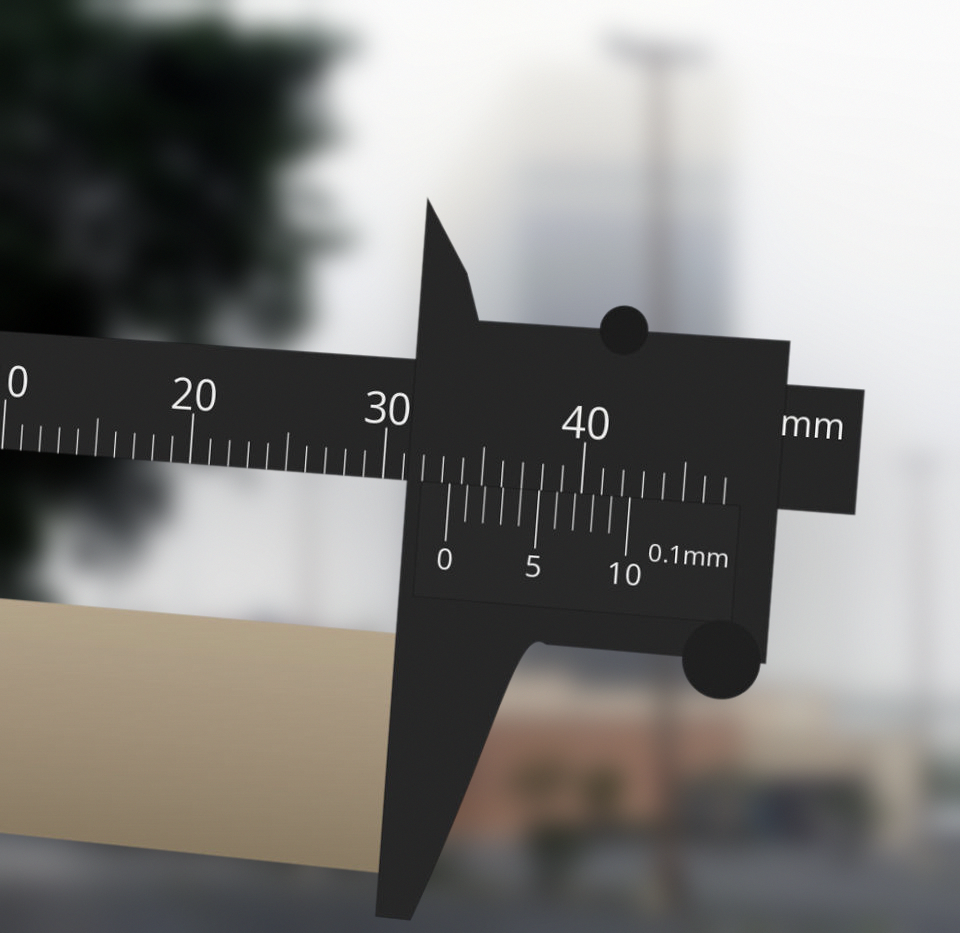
**33.4** mm
